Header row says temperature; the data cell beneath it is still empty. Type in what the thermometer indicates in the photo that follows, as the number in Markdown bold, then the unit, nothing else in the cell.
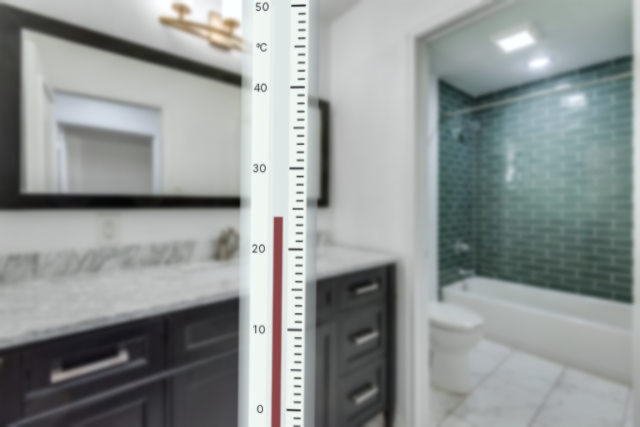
**24** °C
